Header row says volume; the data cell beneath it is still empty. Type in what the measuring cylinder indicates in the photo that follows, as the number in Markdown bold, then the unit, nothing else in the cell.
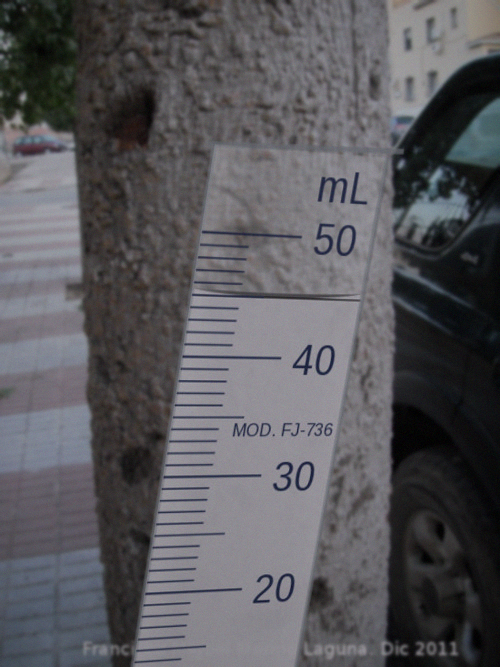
**45** mL
